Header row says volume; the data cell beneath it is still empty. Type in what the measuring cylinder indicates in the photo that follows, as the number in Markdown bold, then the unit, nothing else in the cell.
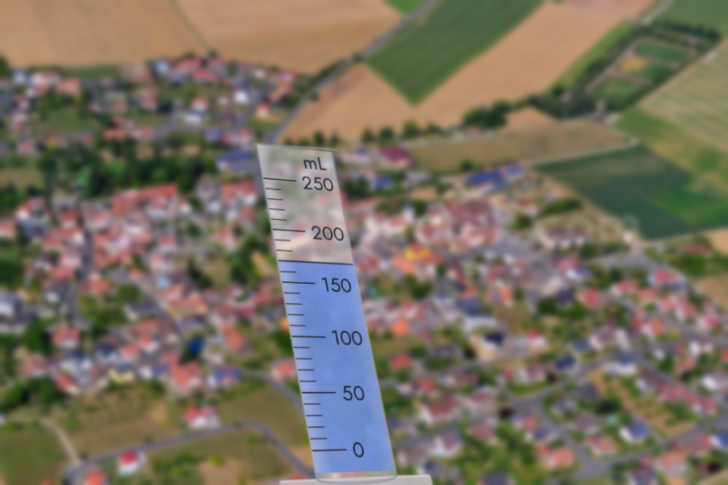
**170** mL
